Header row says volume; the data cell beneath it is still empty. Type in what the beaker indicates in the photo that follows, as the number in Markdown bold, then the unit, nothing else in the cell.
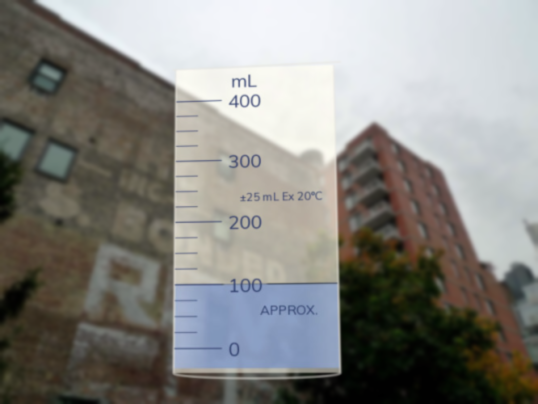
**100** mL
